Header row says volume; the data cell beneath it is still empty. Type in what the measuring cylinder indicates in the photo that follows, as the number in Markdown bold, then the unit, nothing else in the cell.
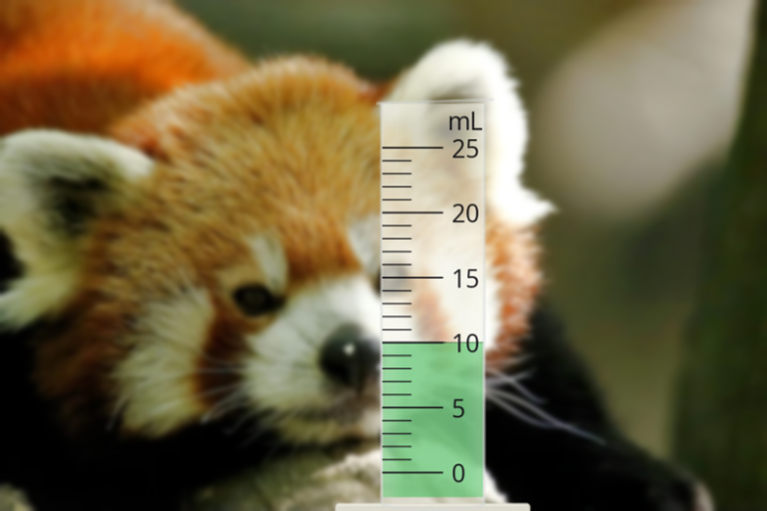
**10** mL
